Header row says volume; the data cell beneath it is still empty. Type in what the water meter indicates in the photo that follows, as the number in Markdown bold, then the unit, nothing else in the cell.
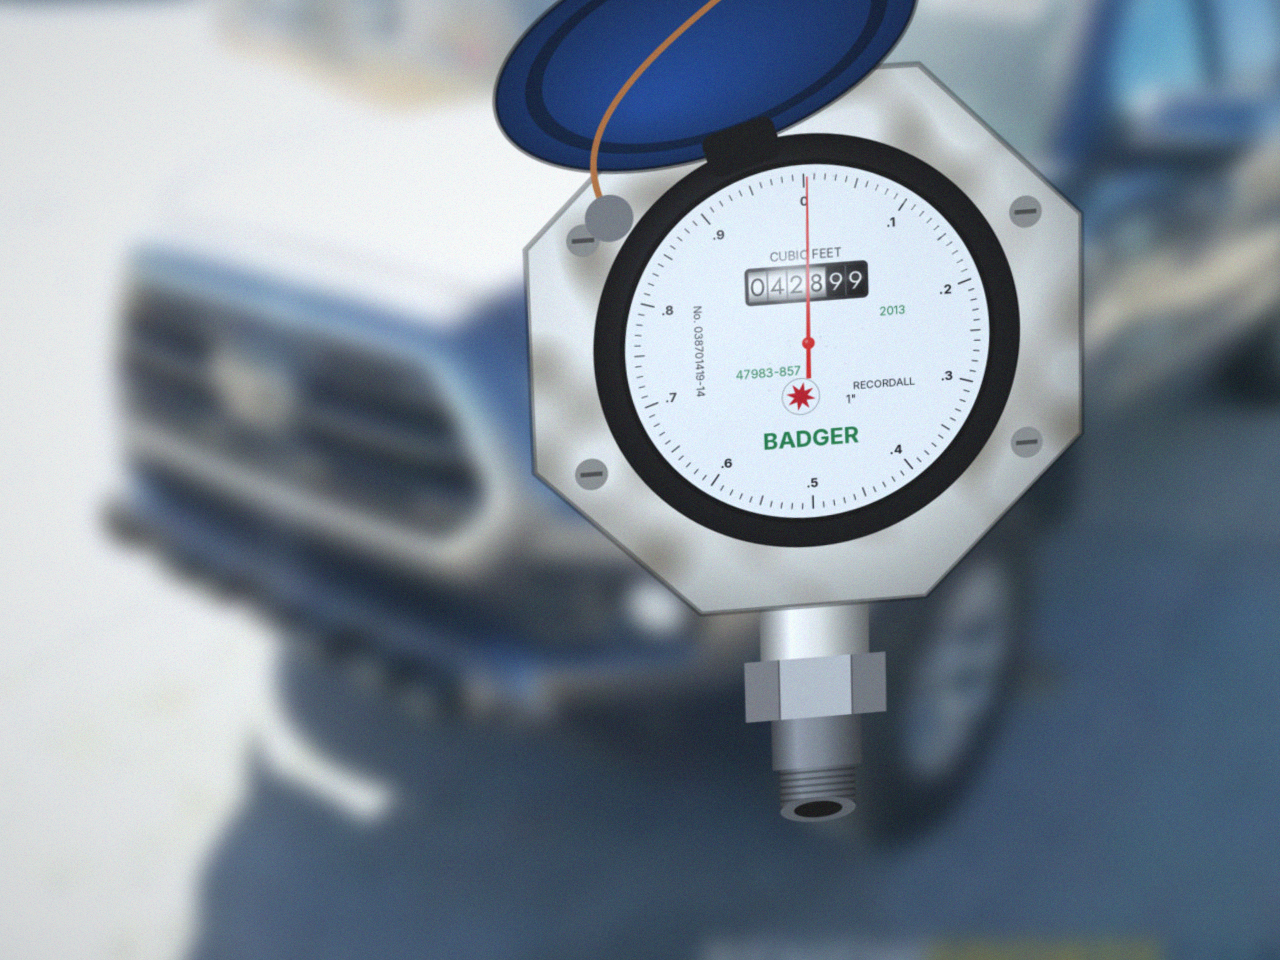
**42899.00** ft³
